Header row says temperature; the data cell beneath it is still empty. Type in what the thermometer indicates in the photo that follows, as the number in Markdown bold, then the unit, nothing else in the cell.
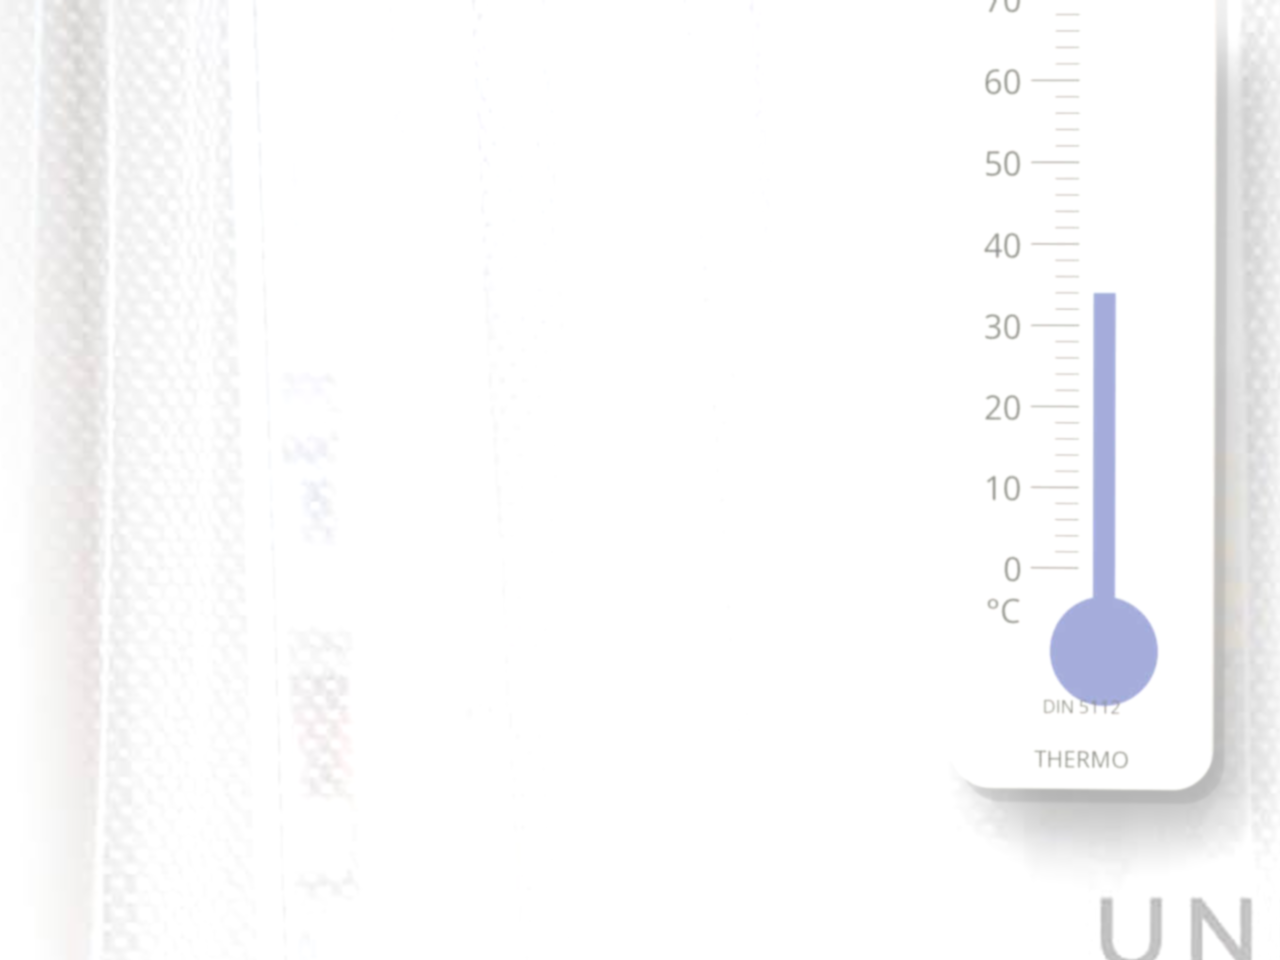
**34** °C
